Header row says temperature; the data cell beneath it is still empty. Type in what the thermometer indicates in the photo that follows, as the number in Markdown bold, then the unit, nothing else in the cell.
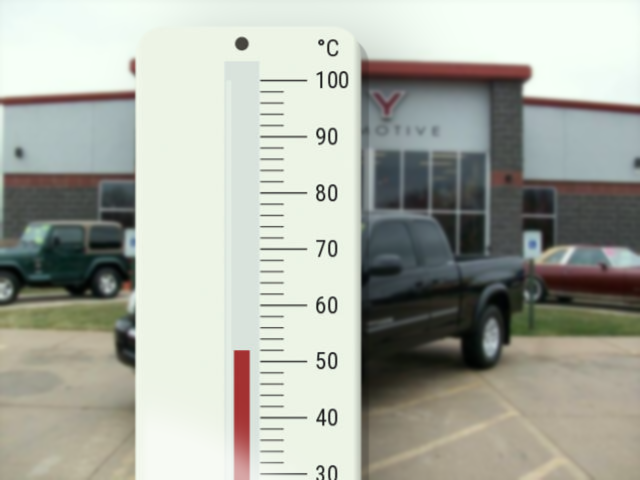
**52** °C
